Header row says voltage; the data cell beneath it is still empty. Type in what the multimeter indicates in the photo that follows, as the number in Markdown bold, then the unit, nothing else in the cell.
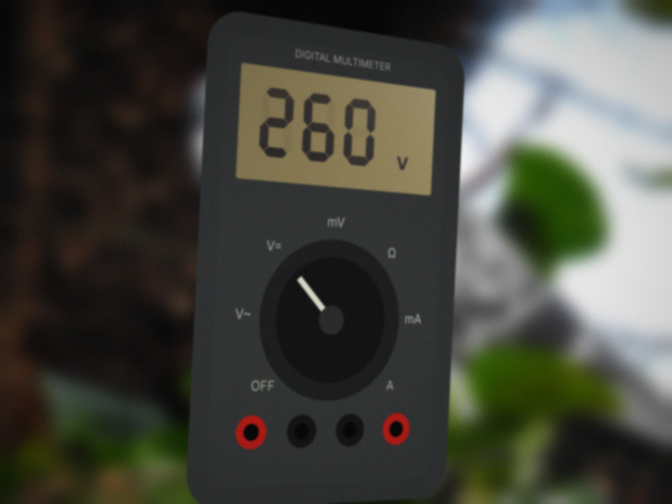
**260** V
